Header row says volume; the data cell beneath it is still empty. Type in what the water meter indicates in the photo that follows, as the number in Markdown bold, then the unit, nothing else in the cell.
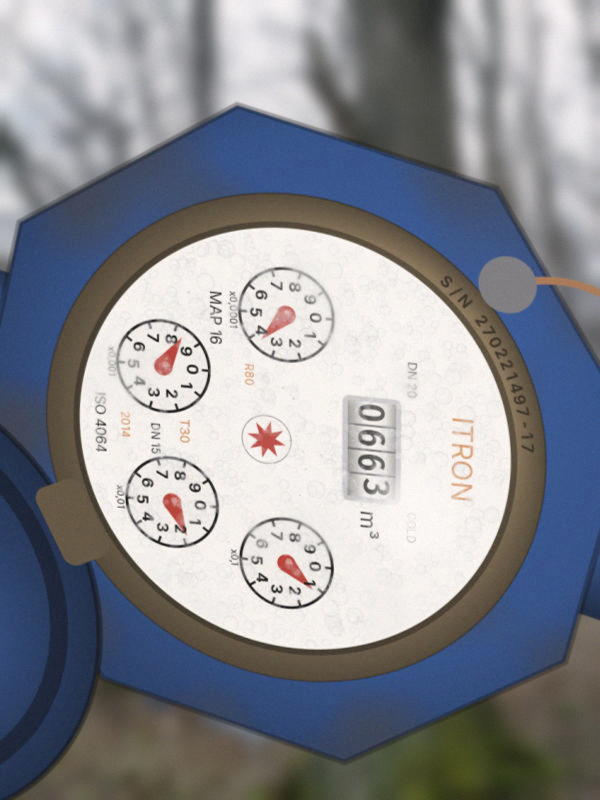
**663.1183** m³
